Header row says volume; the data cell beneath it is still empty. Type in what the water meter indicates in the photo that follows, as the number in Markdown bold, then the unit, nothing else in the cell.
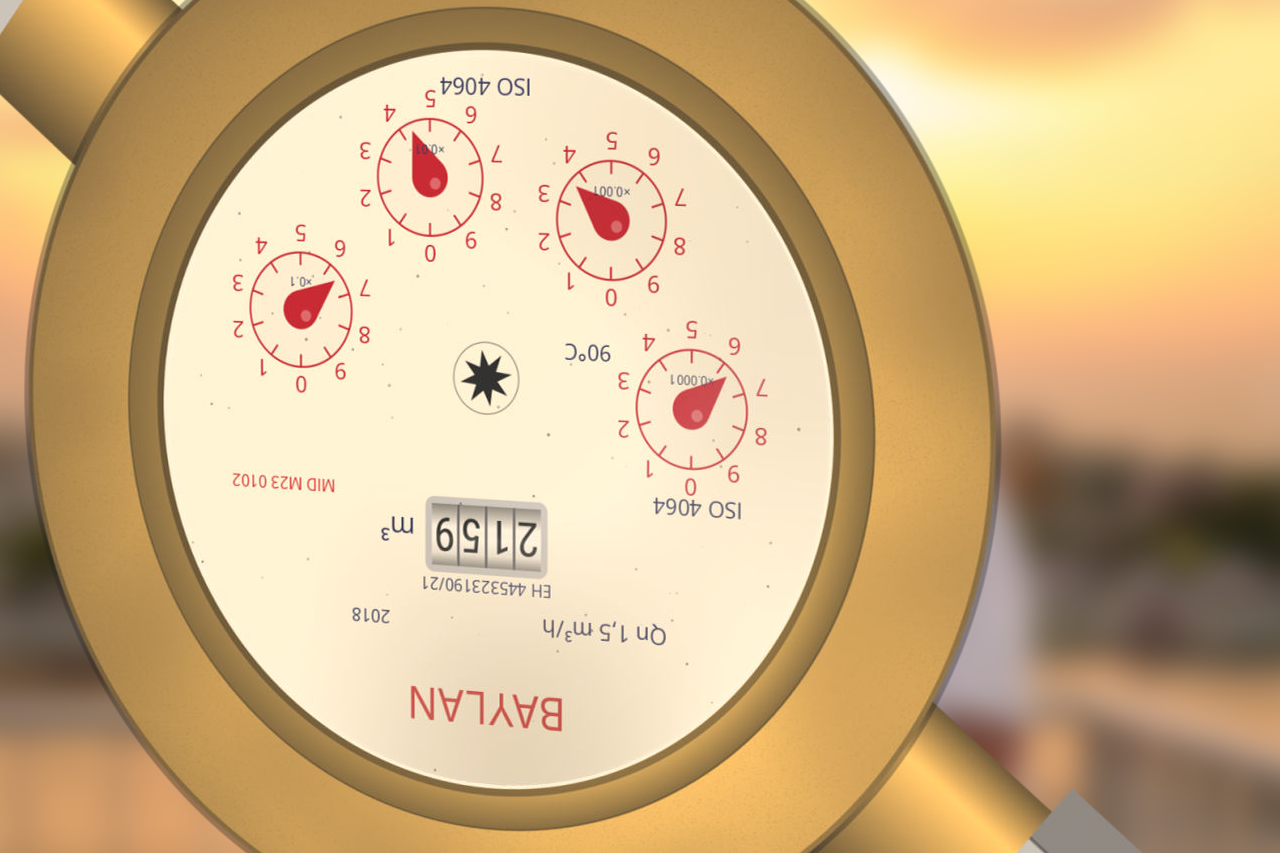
**2159.6436** m³
